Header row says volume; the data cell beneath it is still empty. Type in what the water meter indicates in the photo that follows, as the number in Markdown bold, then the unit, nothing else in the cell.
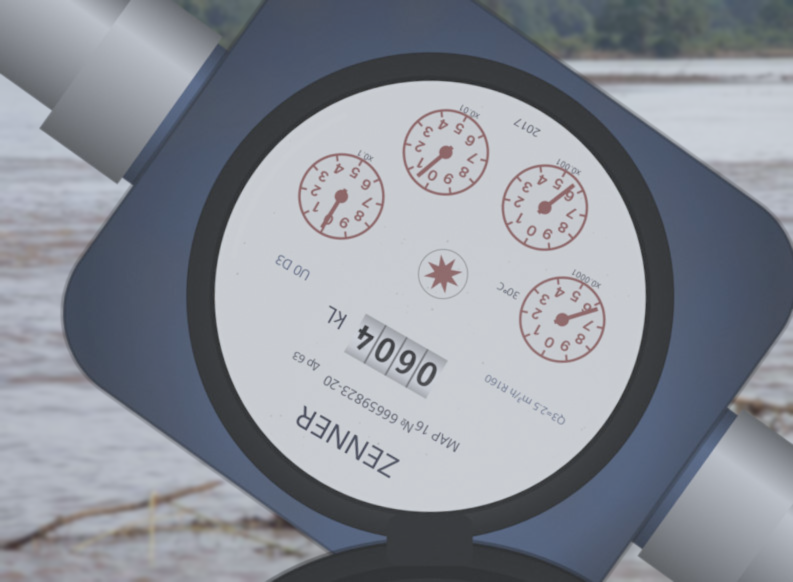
**604.0056** kL
